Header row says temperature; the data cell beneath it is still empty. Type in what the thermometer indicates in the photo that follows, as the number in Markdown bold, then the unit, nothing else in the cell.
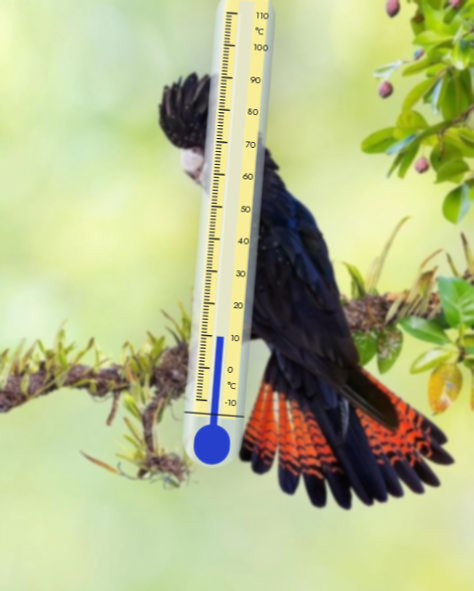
**10** °C
